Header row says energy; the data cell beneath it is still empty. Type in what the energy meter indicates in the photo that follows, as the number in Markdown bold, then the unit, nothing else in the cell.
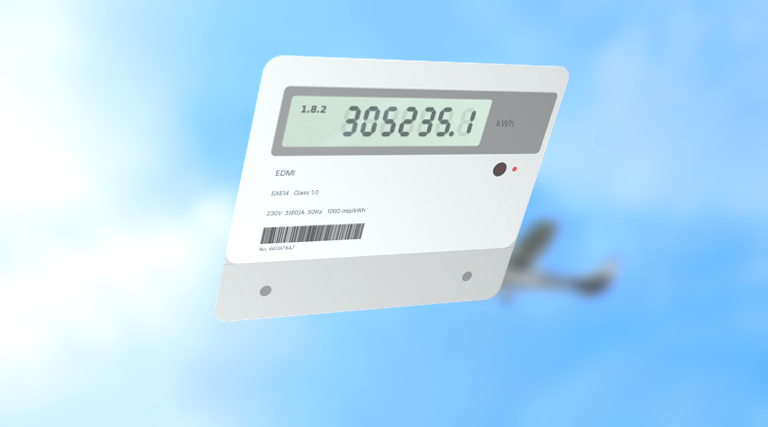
**305235.1** kWh
